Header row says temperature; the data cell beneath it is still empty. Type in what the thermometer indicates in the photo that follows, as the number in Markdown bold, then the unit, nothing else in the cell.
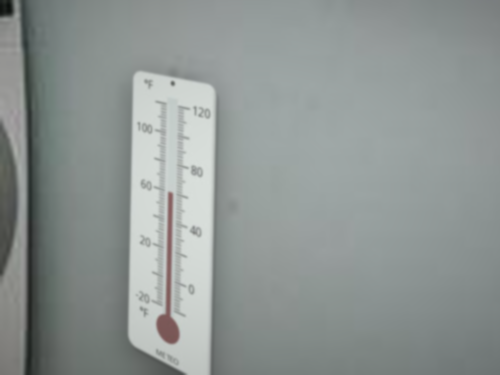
**60** °F
